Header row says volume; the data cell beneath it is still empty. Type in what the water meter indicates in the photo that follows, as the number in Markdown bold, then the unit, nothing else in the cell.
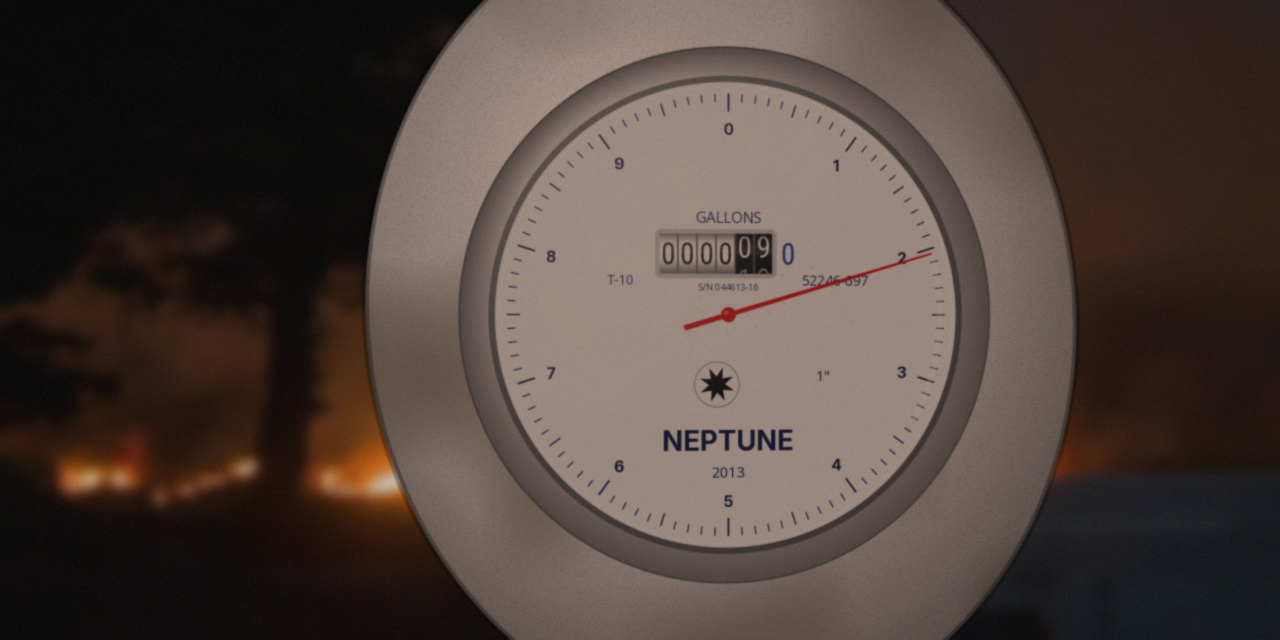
**92.0** gal
